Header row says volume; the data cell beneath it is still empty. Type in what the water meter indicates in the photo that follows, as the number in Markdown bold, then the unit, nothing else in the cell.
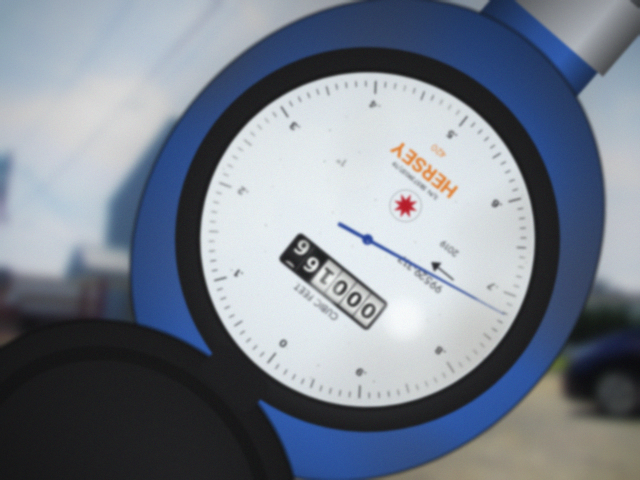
**165.72** ft³
